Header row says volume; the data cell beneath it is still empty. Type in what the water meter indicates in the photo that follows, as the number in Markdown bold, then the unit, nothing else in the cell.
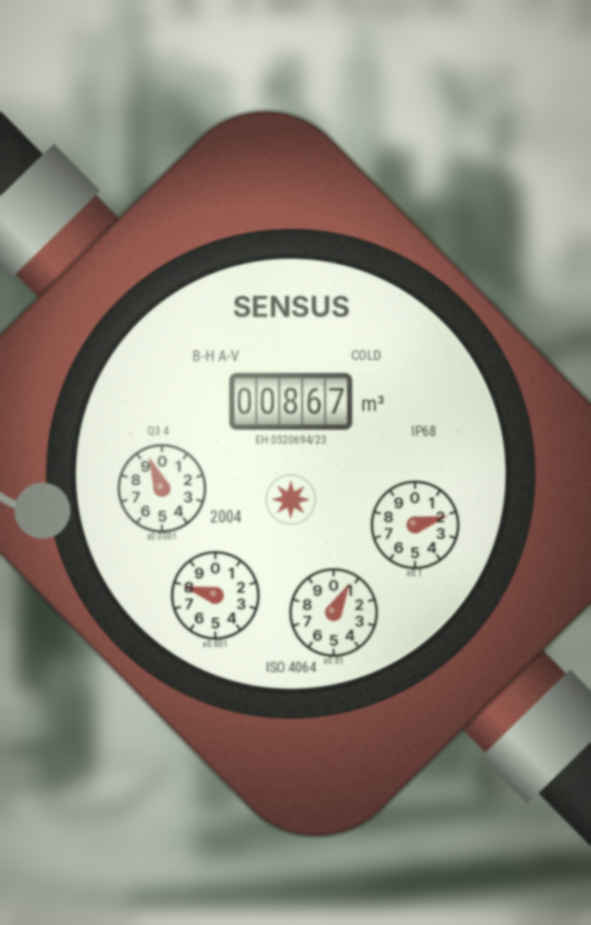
**867.2079** m³
